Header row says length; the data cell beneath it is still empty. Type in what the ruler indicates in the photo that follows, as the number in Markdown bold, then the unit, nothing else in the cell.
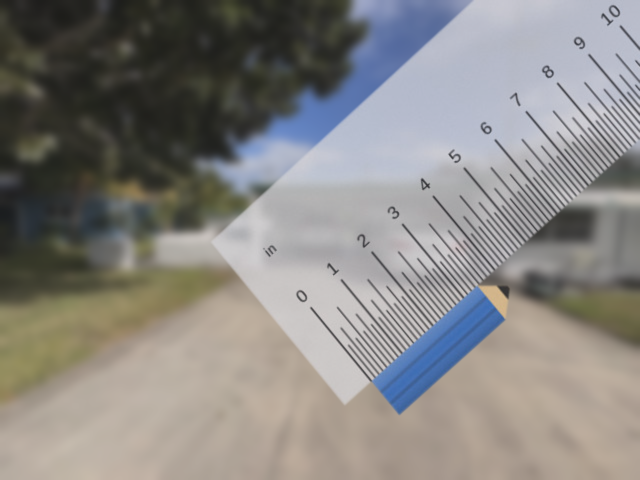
**4** in
